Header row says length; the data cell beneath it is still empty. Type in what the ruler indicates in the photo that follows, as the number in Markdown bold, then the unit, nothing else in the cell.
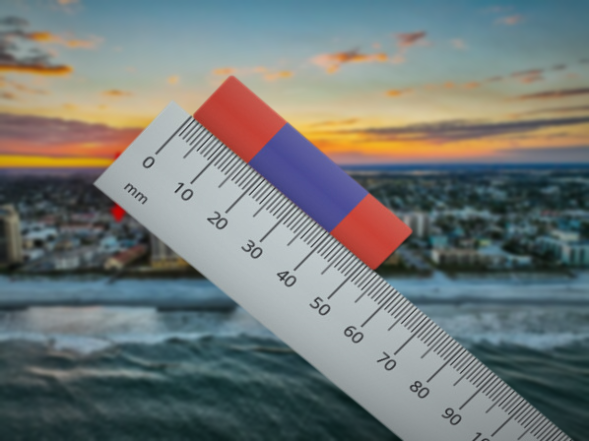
**53** mm
